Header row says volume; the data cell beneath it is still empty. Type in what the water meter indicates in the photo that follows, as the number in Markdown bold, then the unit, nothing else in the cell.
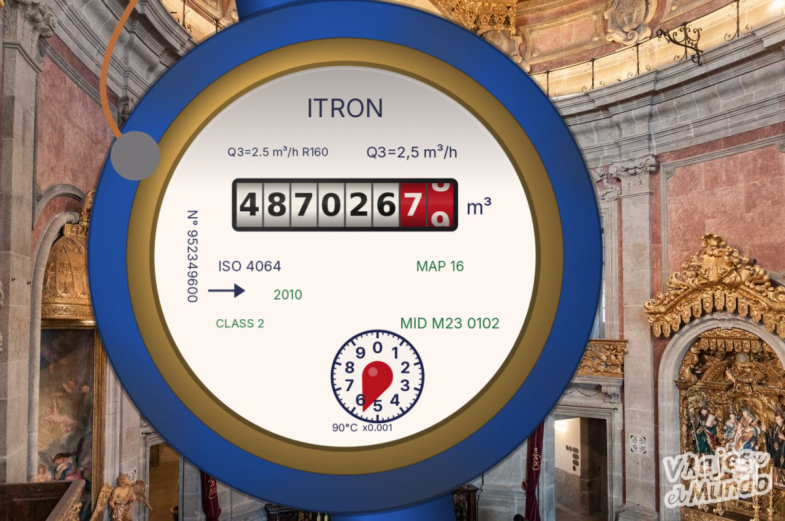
**487026.785** m³
